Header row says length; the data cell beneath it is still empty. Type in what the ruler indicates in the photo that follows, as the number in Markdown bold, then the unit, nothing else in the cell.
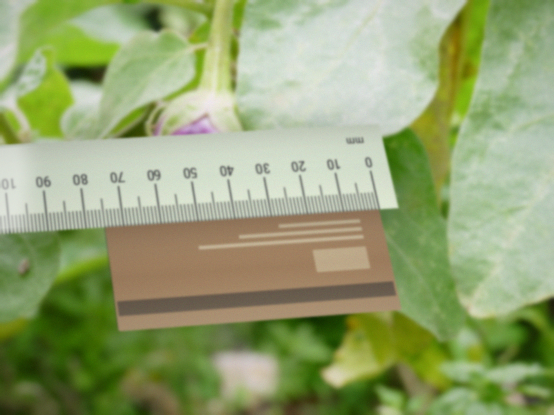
**75** mm
